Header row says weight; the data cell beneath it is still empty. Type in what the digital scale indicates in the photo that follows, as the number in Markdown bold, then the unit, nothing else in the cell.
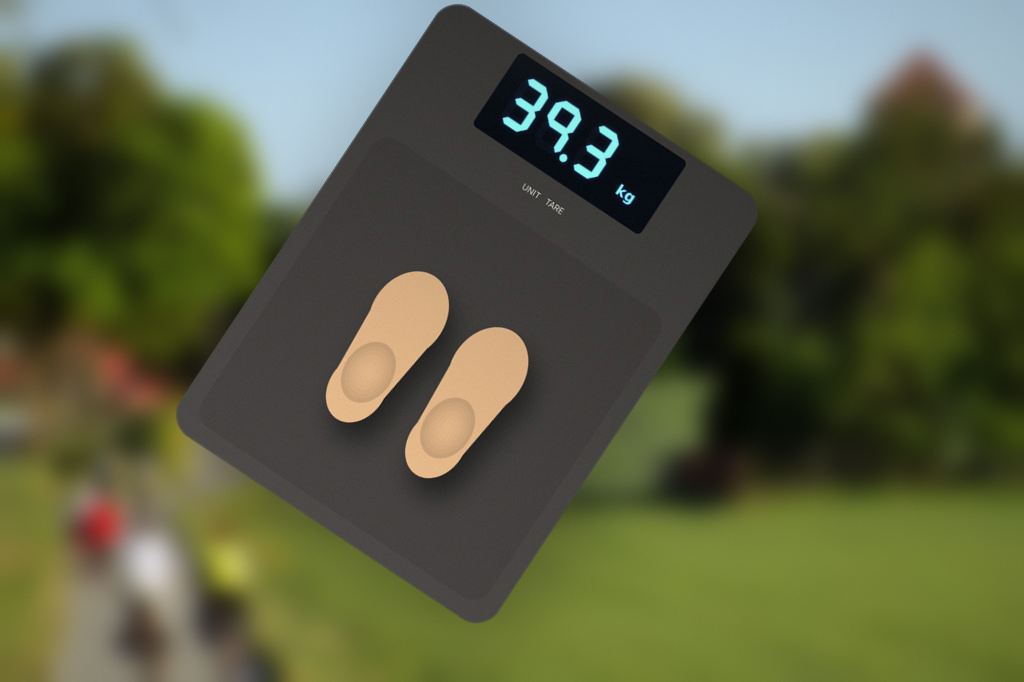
**39.3** kg
